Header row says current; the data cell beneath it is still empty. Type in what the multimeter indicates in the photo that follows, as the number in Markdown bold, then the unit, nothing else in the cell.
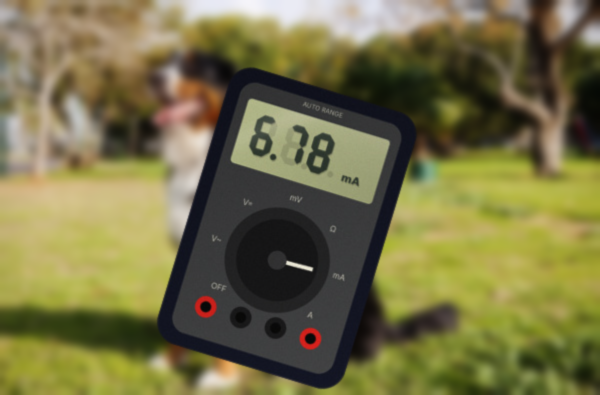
**6.78** mA
